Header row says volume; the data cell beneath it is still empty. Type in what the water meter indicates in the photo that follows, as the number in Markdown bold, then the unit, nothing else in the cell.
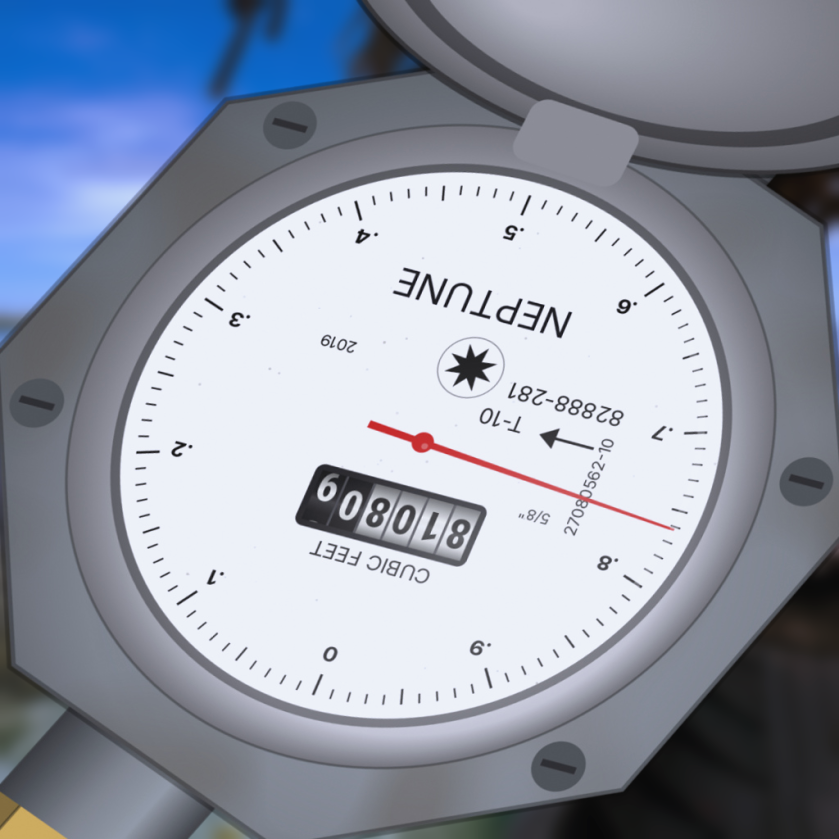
**810808.76** ft³
